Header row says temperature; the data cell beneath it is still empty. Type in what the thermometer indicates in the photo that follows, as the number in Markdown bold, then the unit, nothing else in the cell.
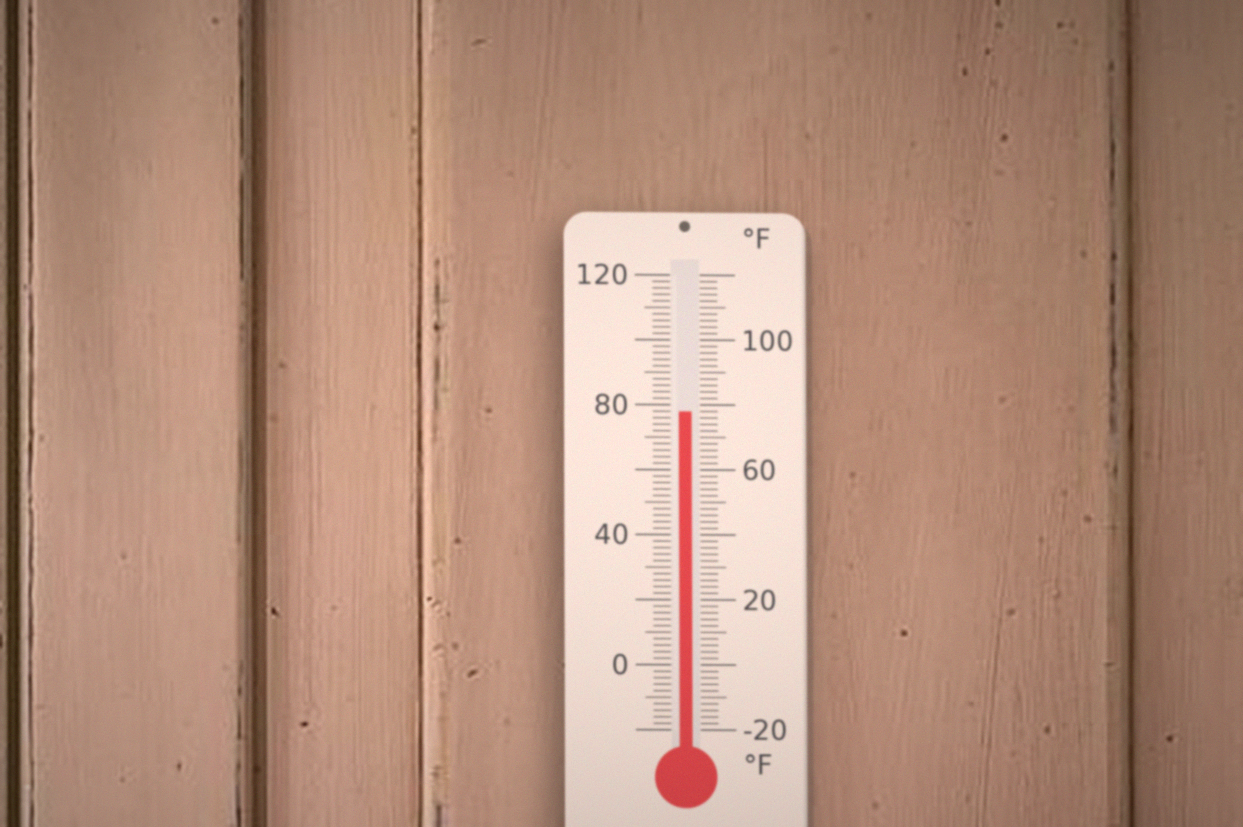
**78** °F
